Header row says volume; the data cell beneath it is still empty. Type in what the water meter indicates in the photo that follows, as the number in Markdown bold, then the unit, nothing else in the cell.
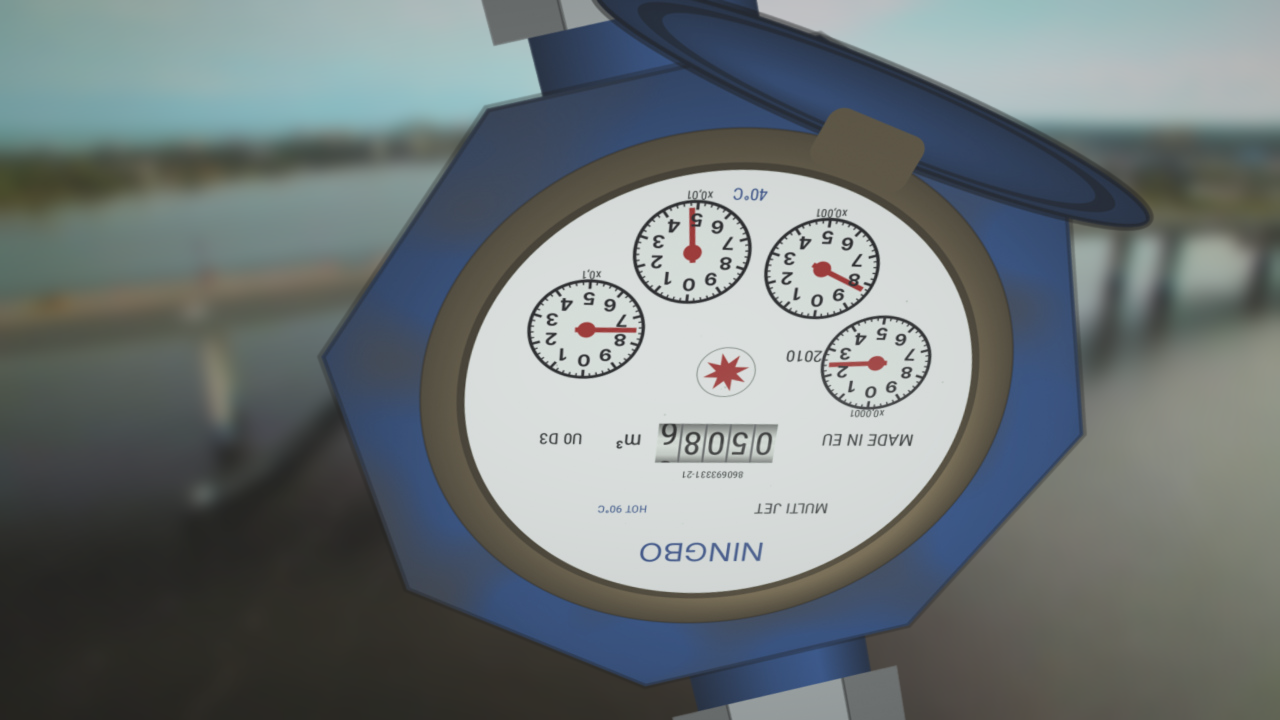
**5085.7482** m³
